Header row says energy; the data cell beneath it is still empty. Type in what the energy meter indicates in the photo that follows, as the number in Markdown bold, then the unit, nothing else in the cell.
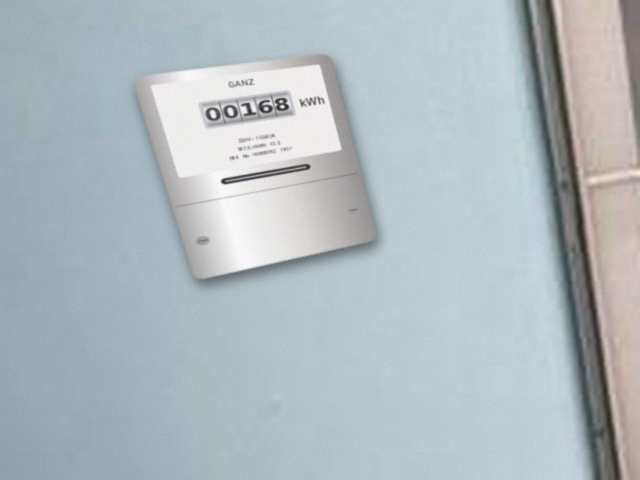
**168** kWh
